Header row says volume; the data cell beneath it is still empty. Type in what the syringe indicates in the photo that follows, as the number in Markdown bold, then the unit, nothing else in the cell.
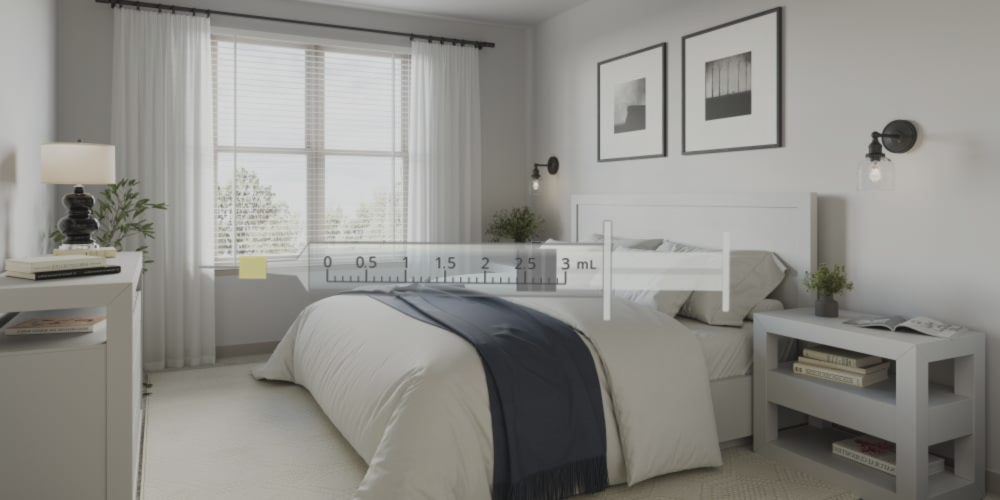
**2.4** mL
